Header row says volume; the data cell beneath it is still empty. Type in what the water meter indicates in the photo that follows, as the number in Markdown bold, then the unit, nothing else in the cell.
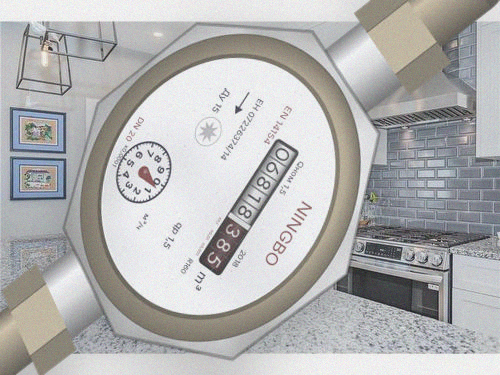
**6818.3850** m³
